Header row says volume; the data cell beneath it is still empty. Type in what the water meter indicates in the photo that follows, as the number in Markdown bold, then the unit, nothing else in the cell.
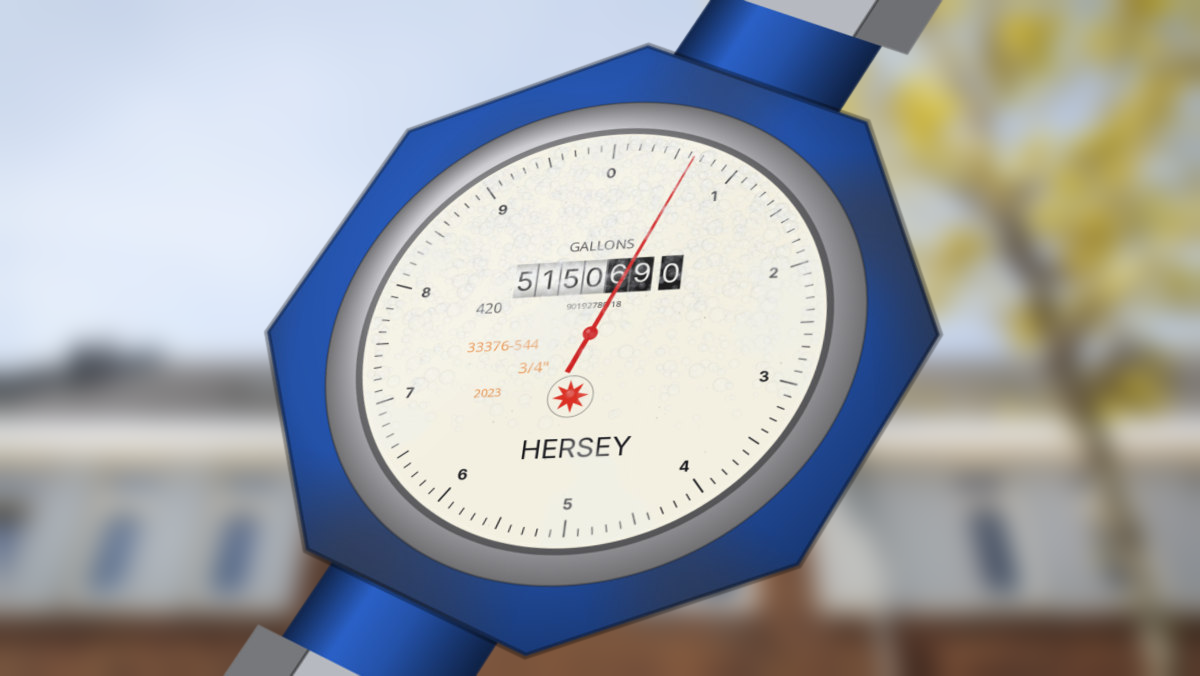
**5150690.6** gal
